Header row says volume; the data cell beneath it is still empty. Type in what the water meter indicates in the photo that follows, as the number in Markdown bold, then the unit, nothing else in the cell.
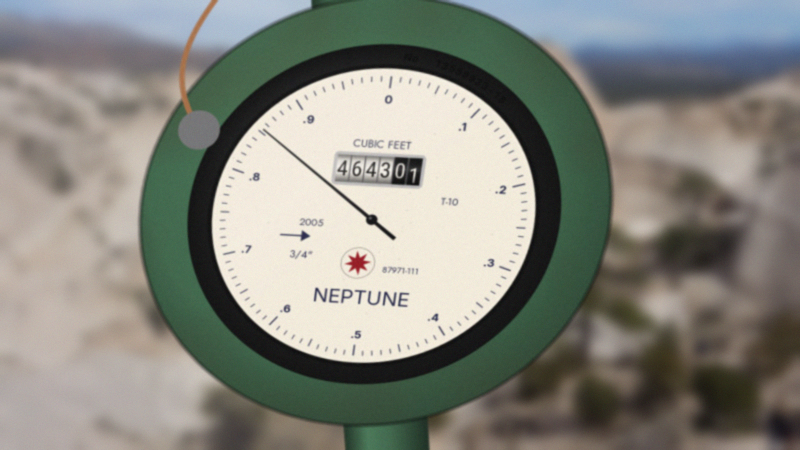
**464300.85** ft³
